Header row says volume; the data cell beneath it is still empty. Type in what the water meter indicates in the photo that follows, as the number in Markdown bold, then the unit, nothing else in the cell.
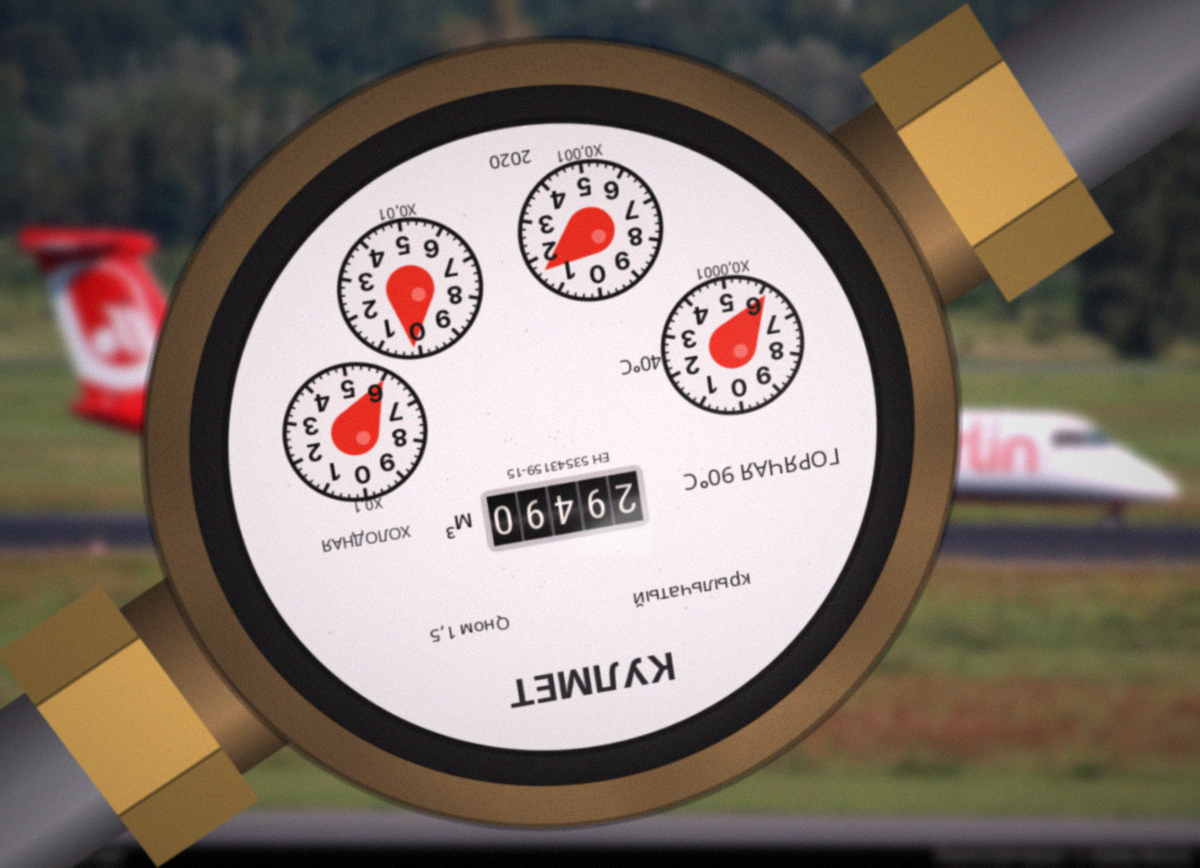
**29490.6016** m³
